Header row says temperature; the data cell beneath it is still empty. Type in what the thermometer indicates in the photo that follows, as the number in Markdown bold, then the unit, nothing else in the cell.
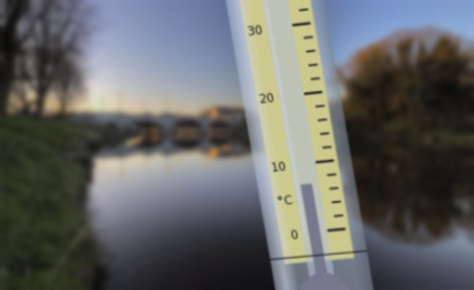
**7** °C
